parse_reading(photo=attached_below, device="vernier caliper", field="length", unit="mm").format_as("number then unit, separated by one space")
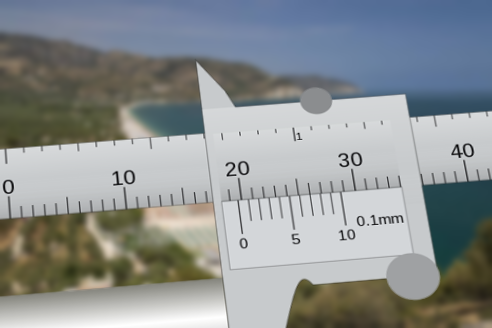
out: 19.7 mm
